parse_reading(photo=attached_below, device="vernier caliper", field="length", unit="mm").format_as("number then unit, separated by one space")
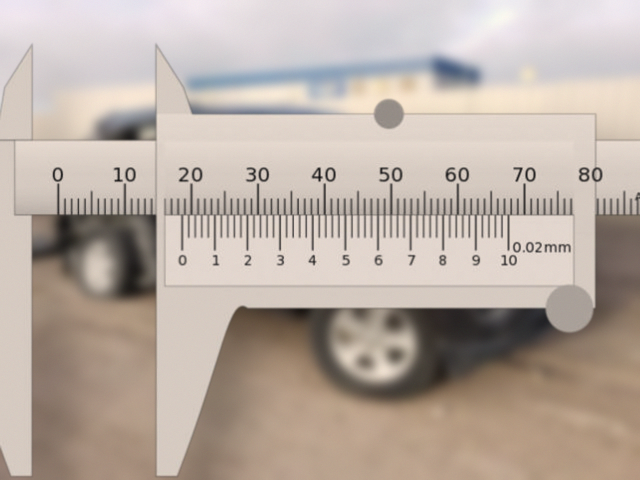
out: 18.6 mm
